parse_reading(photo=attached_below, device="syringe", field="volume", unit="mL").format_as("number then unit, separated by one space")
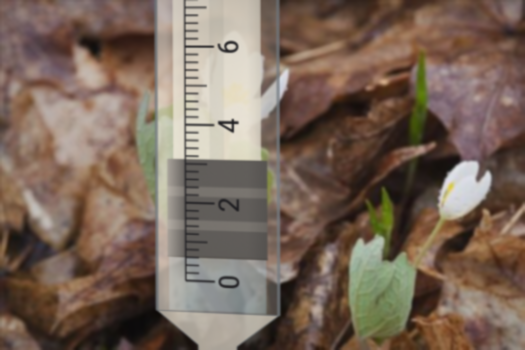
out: 0.6 mL
